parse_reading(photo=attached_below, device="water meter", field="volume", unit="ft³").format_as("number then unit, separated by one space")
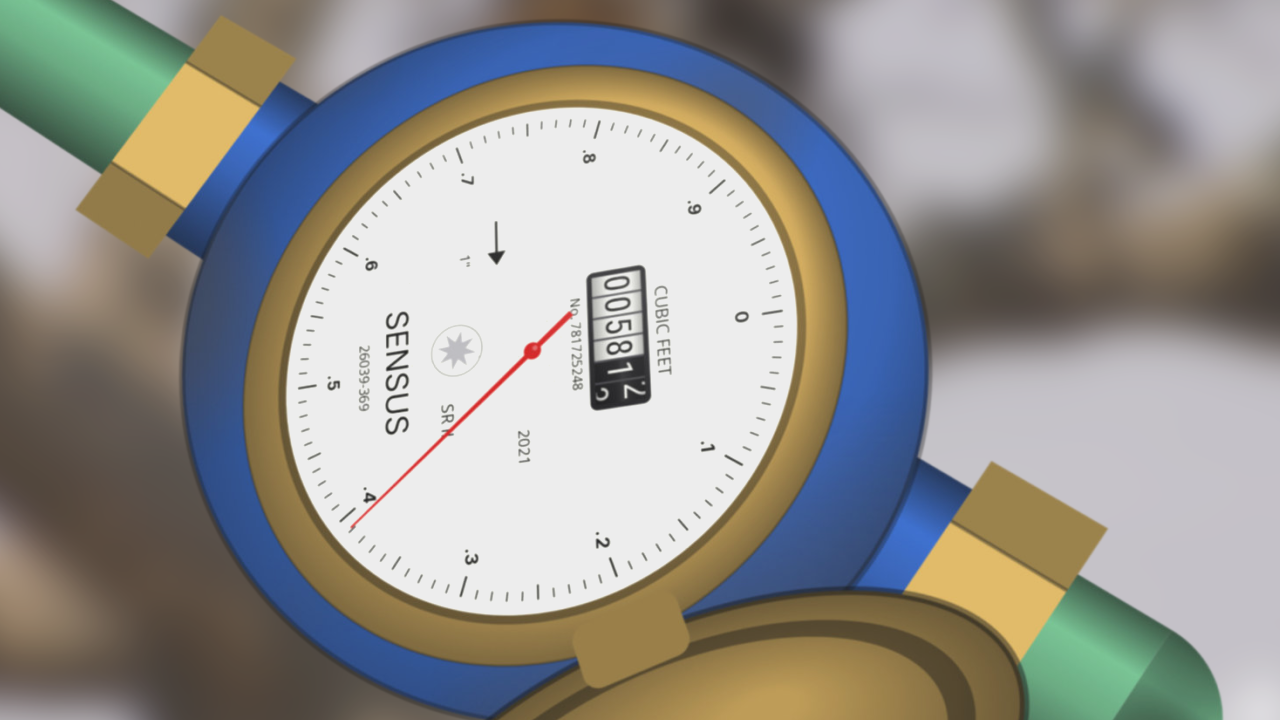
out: 5812.39 ft³
